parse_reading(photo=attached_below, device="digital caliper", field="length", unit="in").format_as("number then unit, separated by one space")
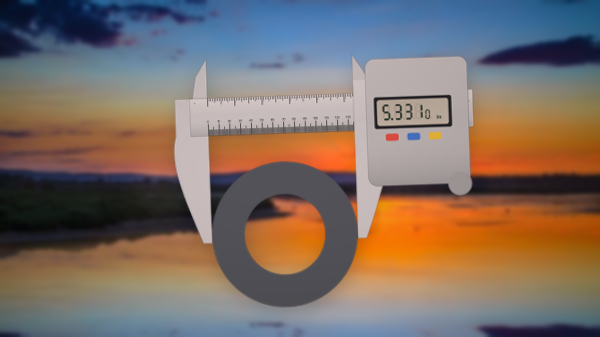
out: 5.3310 in
